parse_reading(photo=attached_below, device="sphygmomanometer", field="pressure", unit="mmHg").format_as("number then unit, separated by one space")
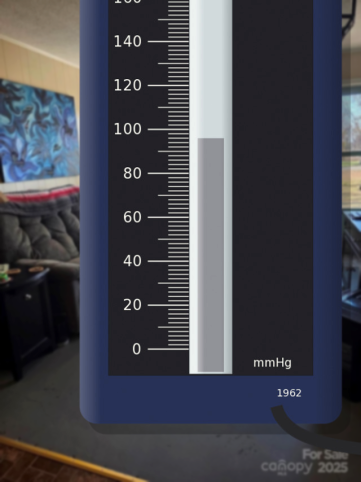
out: 96 mmHg
